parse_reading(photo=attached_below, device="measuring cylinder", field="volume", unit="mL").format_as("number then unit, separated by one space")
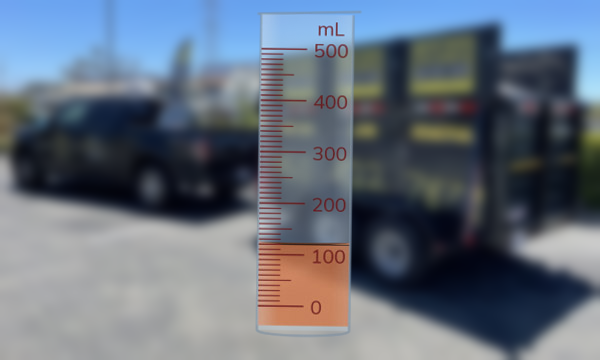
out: 120 mL
